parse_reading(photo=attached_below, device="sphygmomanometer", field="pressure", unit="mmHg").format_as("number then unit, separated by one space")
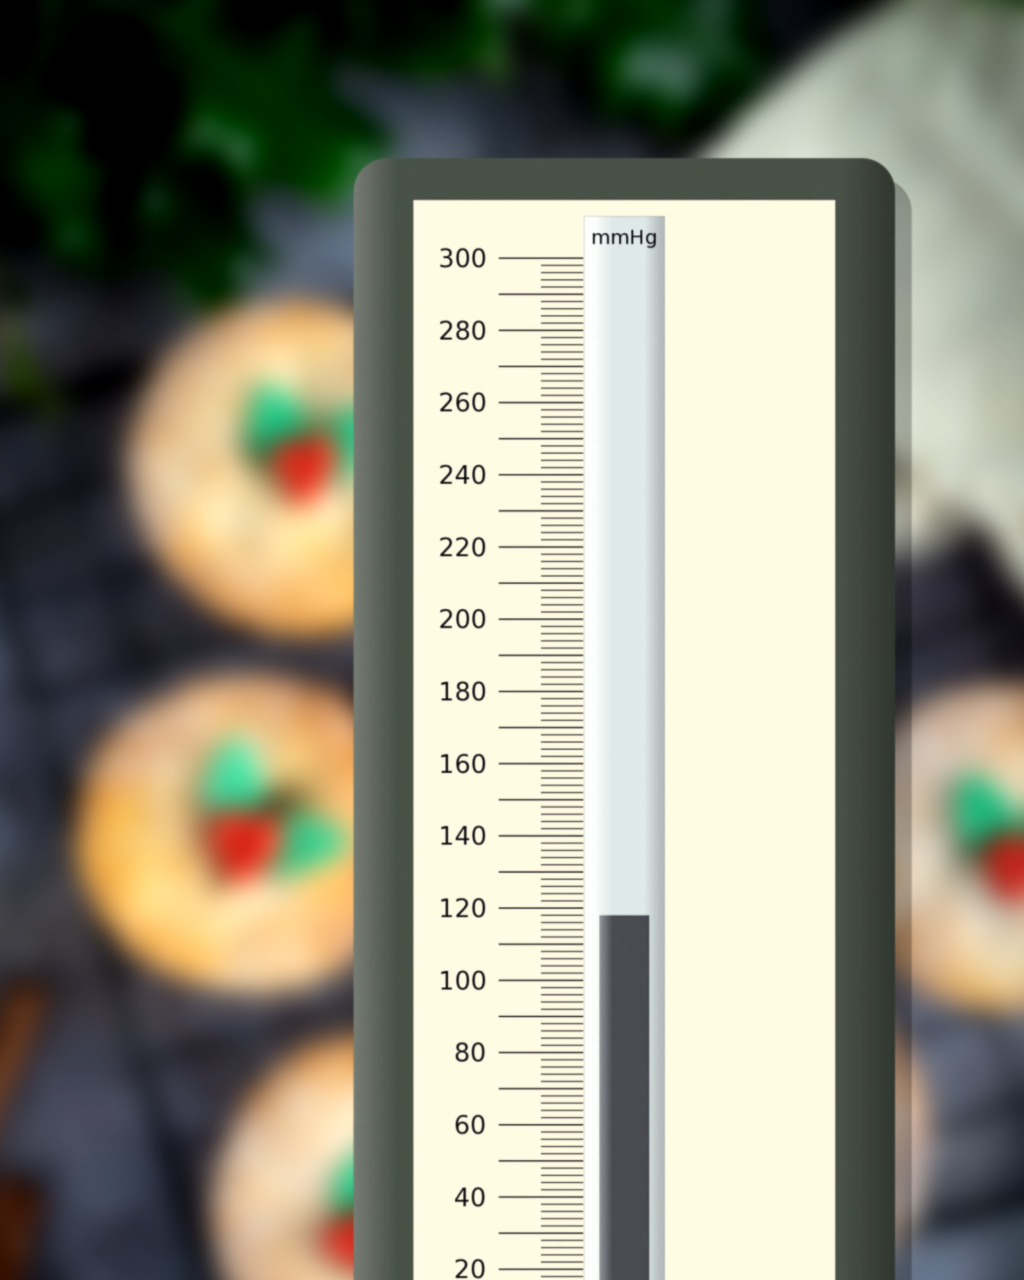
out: 118 mmHg
